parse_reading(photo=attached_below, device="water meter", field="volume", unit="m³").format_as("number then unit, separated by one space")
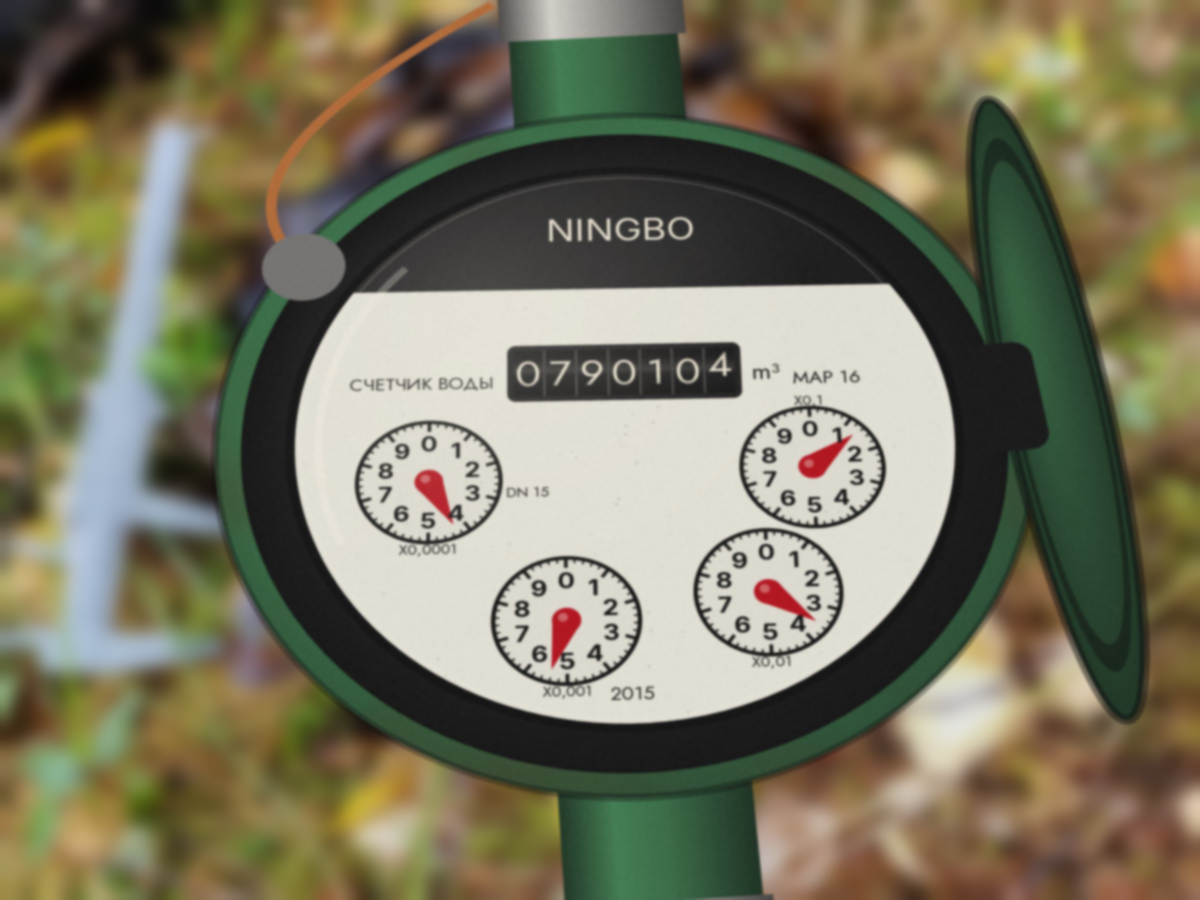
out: 790104.1354 m³
